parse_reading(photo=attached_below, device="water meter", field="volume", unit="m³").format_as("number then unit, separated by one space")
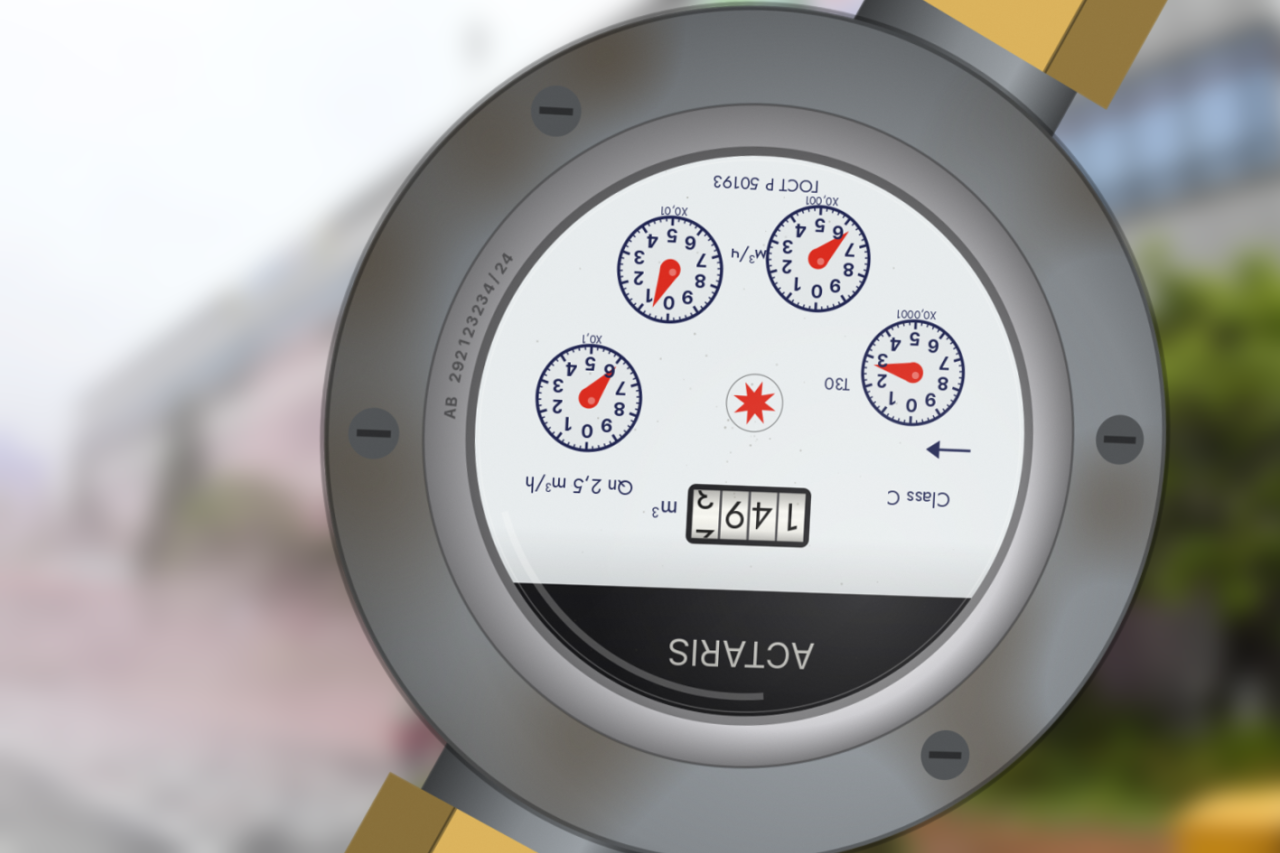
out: 1492.6062 m³
